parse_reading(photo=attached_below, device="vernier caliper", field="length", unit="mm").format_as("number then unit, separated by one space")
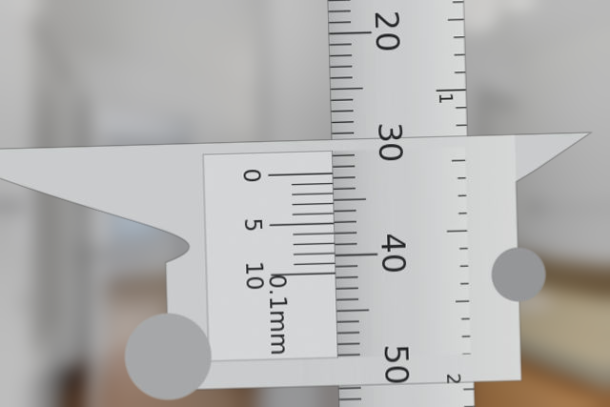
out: 32.6 mm
